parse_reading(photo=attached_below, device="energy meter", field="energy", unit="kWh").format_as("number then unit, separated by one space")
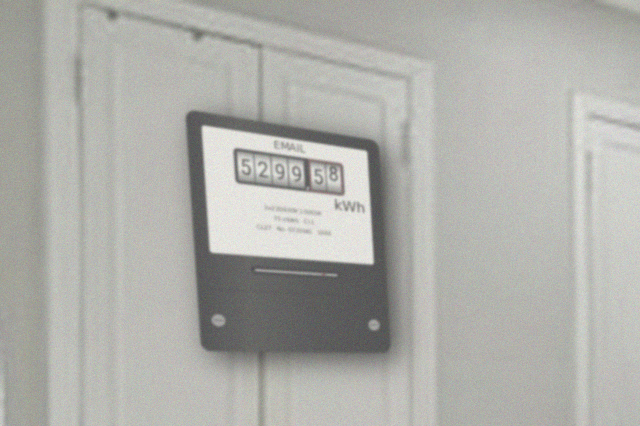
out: 5299.58 kWh
